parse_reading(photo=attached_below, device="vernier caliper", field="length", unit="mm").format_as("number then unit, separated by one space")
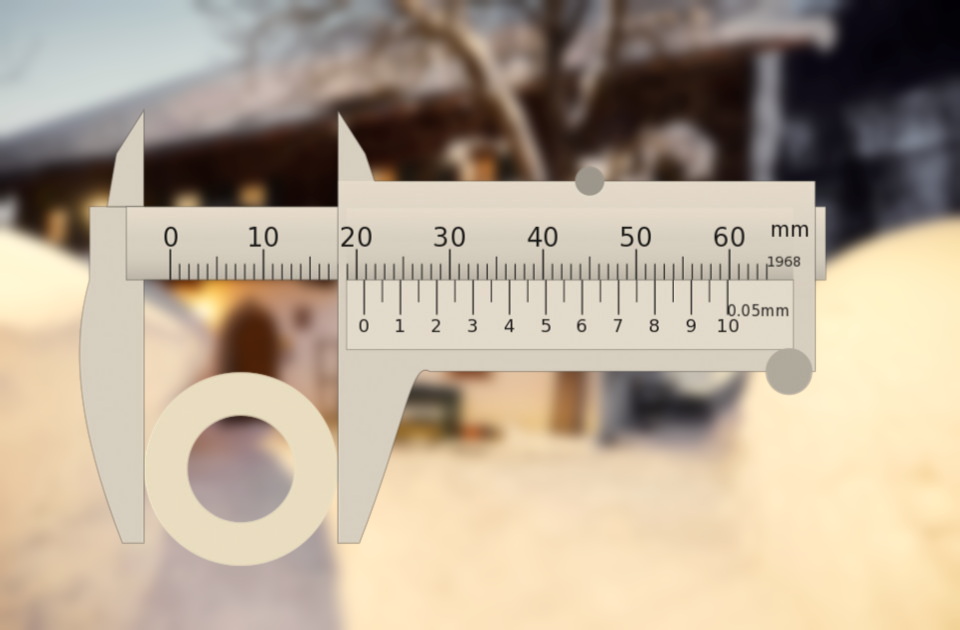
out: 20.8 mm
